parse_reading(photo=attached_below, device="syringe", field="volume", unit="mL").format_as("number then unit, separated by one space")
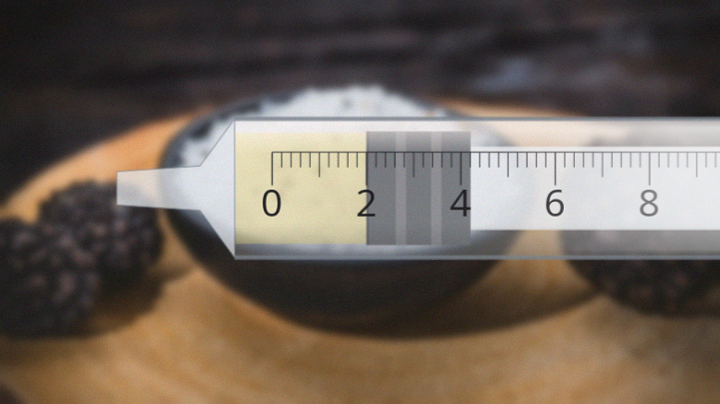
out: 2 mL
